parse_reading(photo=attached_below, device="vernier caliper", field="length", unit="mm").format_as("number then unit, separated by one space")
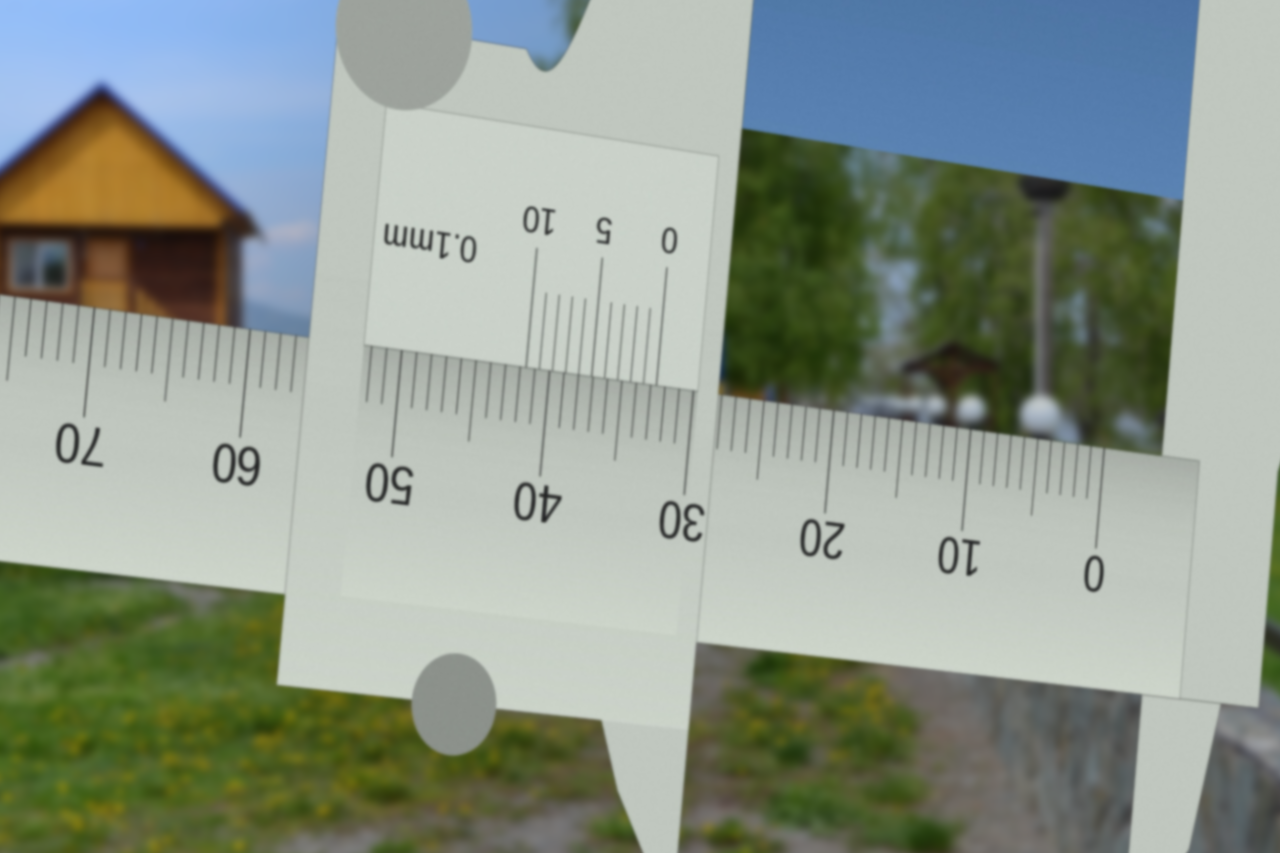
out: 32.6 mm
